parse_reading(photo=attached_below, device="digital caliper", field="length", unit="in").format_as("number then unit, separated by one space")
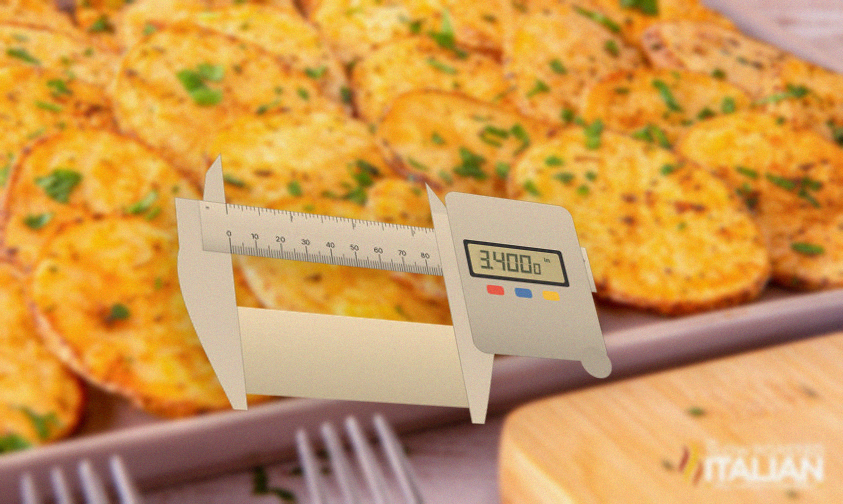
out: 3.4000 in
